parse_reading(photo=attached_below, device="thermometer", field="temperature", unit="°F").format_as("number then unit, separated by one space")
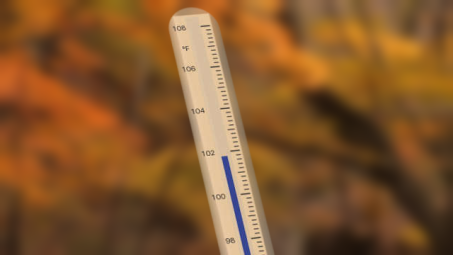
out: 101.8 °F
